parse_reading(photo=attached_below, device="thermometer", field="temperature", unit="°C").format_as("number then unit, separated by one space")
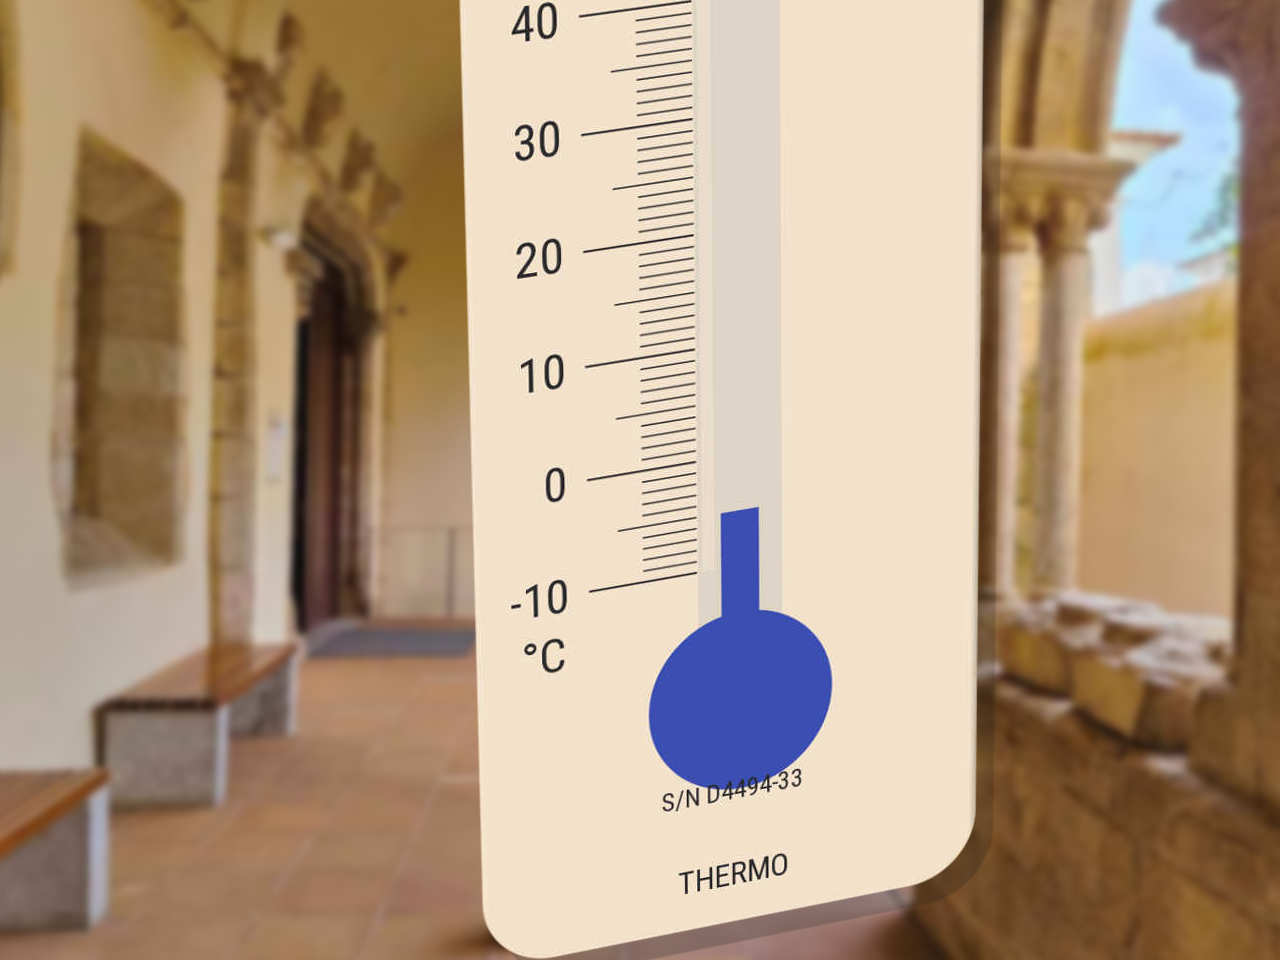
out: -5 °C
